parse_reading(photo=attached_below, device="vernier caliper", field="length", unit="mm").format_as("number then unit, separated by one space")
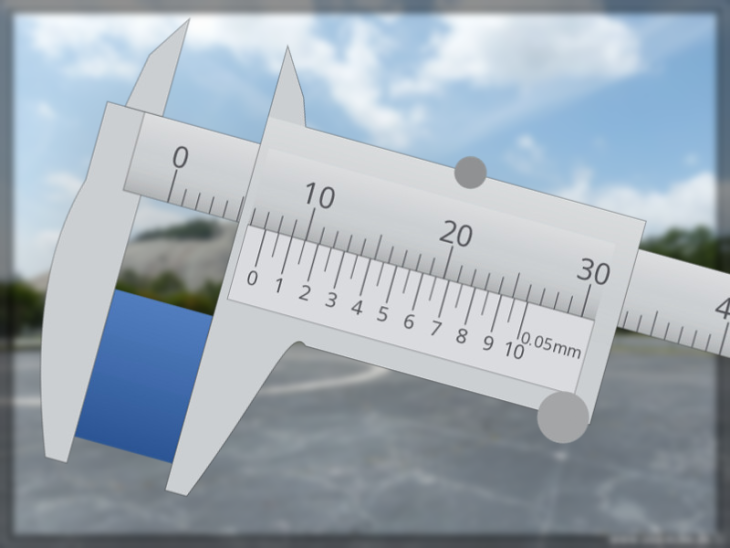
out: 7.1 mm
